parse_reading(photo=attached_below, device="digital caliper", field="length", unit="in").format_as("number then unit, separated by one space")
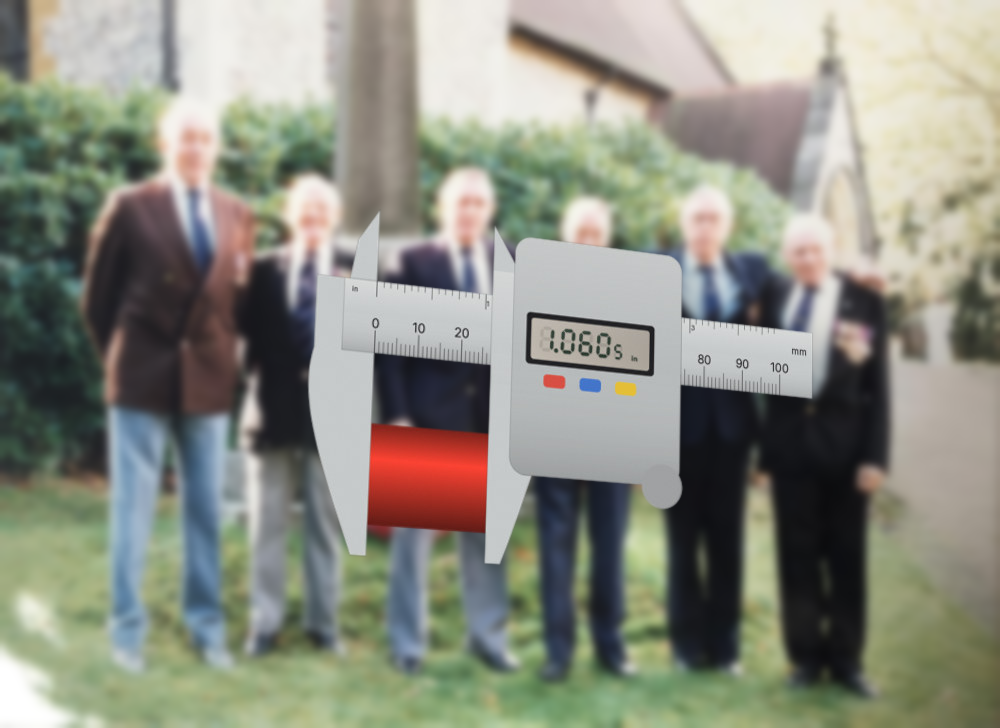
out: 1.0605 in
